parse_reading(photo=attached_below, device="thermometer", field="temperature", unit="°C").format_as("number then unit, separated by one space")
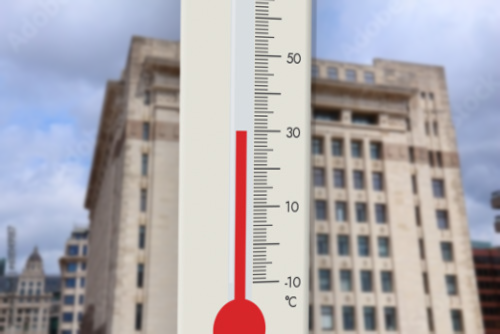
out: 30 °C
